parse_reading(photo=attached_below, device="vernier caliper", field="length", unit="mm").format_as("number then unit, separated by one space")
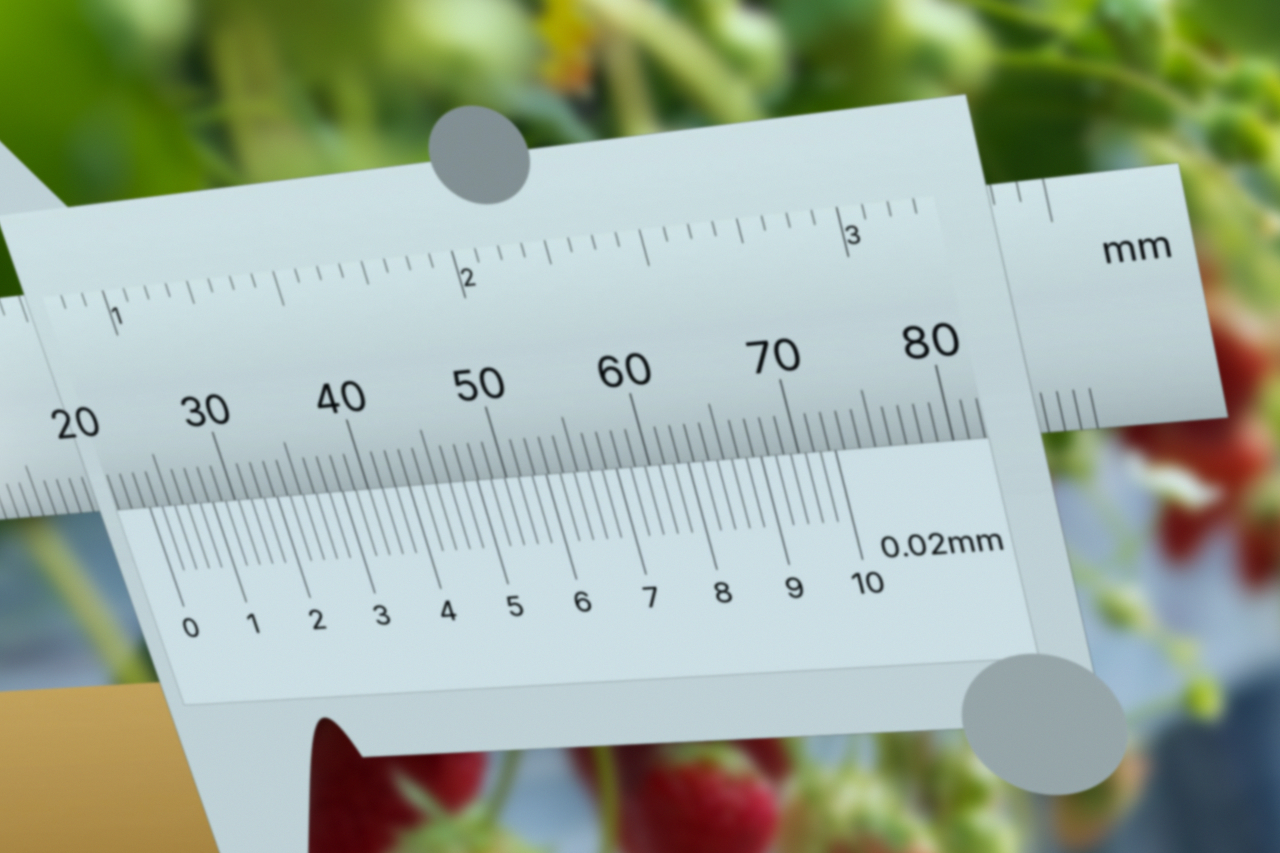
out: 23.4 mm
